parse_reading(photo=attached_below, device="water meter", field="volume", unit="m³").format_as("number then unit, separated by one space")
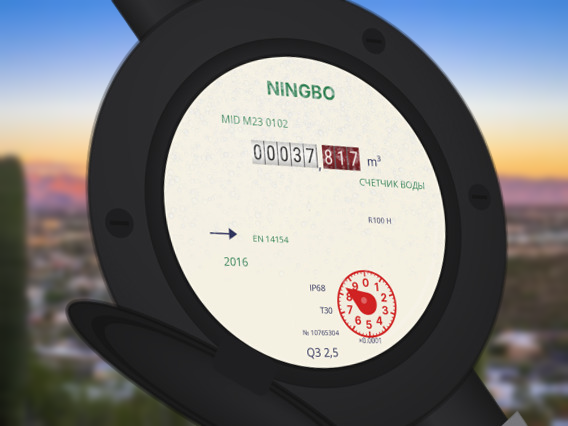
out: 37.8178 m³
